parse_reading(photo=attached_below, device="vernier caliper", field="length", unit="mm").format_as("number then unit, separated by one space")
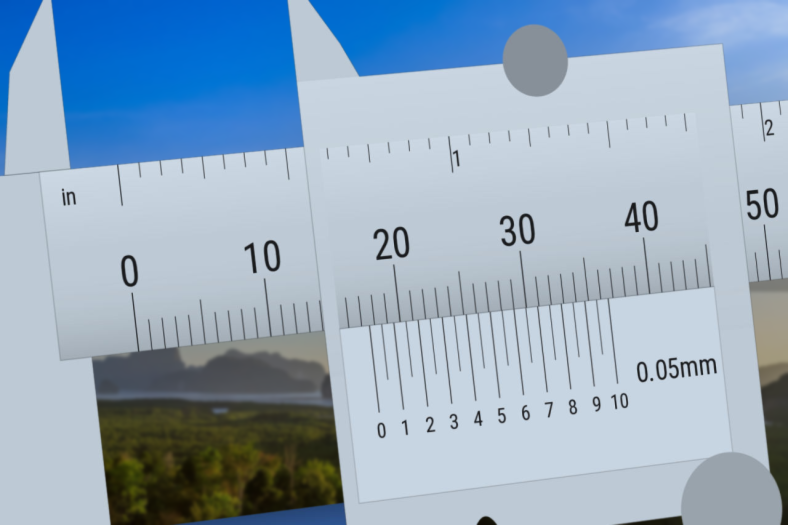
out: 17.6 mm
